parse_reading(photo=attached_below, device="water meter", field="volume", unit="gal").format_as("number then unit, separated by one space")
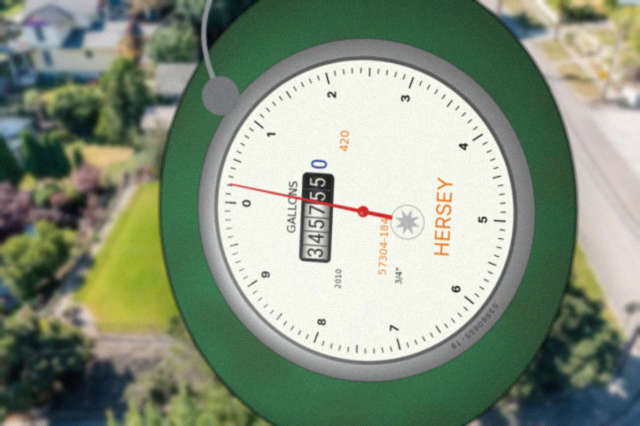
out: 3457550.2 gal
